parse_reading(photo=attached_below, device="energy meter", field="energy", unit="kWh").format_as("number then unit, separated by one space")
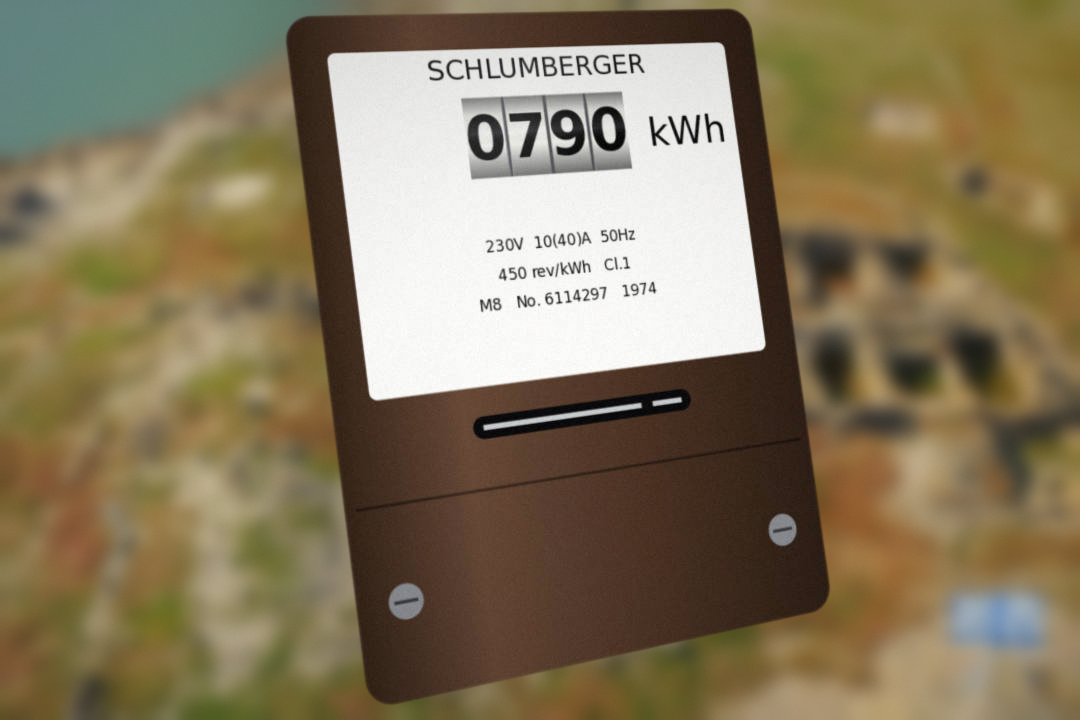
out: 790 kWh
